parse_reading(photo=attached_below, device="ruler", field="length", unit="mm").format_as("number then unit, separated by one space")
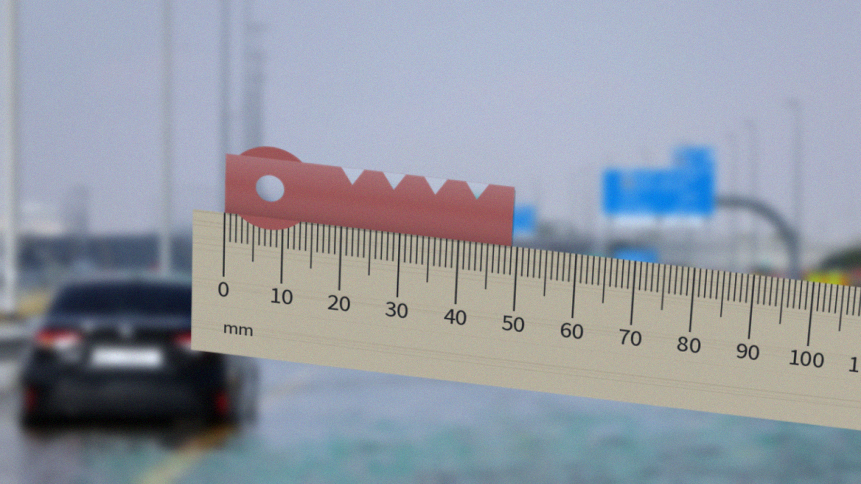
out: 49 mm
